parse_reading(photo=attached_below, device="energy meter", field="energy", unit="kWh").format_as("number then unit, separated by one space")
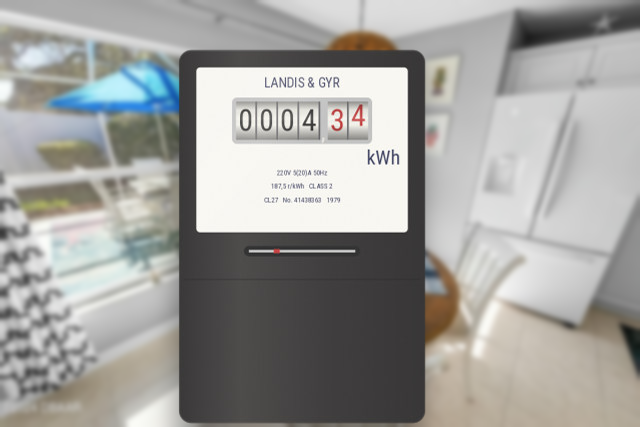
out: 4.34 kWh
